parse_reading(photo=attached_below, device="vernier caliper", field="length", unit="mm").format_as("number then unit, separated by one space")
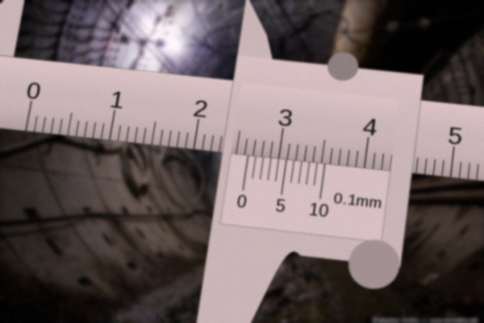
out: 26.4 mm
